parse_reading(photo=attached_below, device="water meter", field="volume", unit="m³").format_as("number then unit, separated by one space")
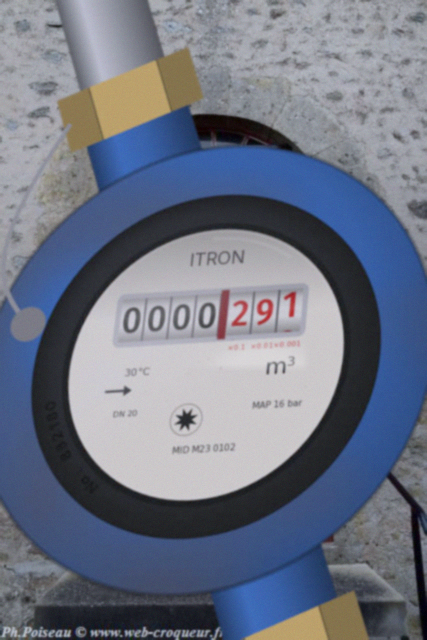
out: 0.291 m³
